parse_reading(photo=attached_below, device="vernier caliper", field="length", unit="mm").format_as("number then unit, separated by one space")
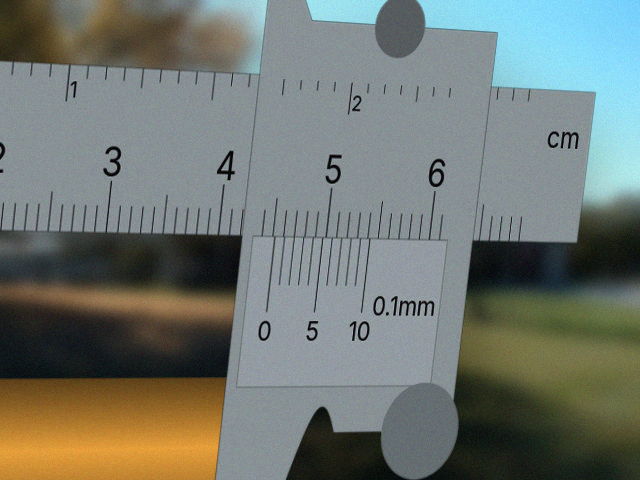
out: 45.2 mm
